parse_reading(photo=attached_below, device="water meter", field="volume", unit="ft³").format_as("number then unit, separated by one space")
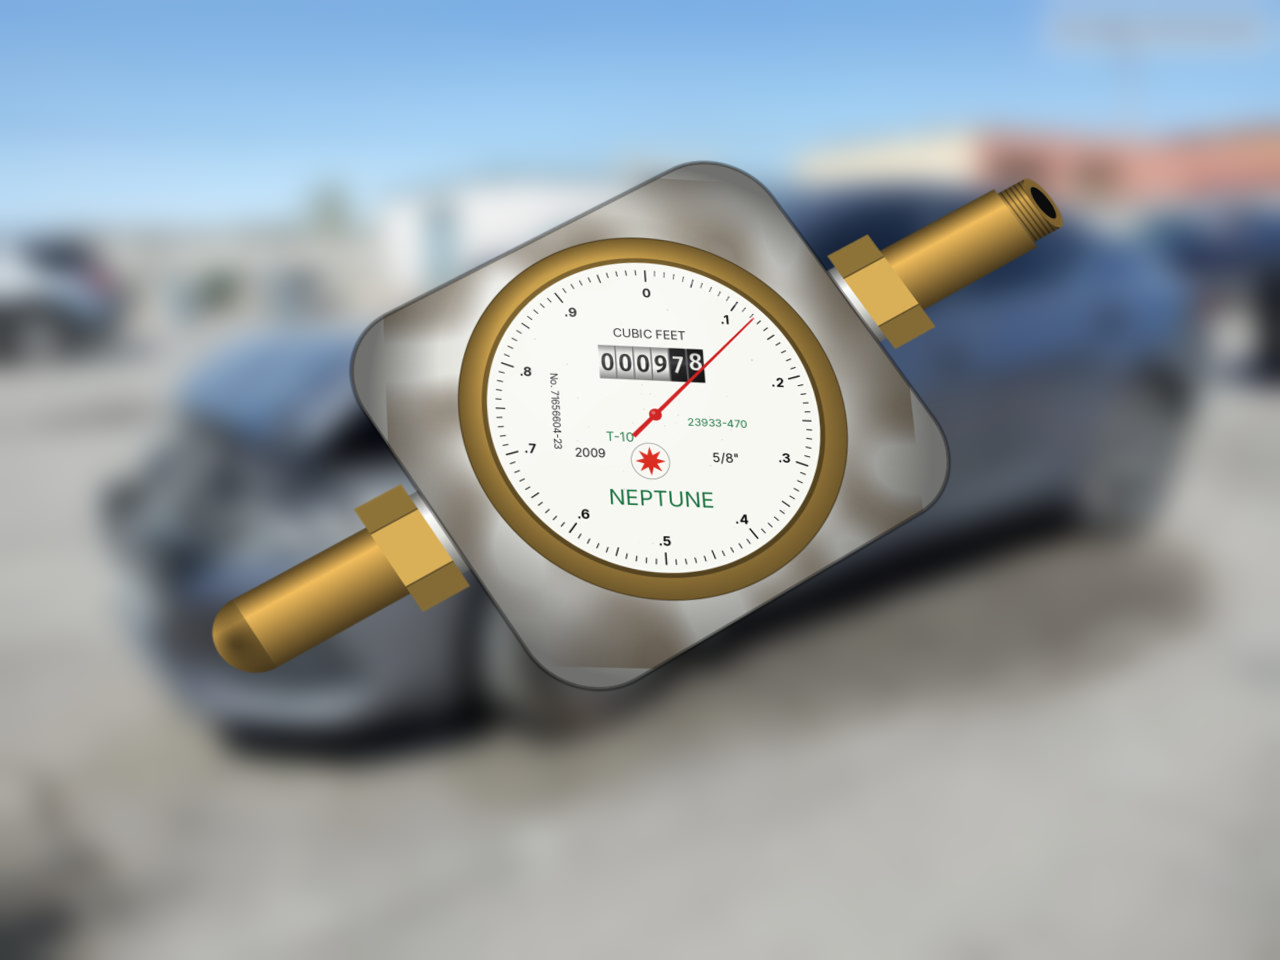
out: 978.12 ft³
